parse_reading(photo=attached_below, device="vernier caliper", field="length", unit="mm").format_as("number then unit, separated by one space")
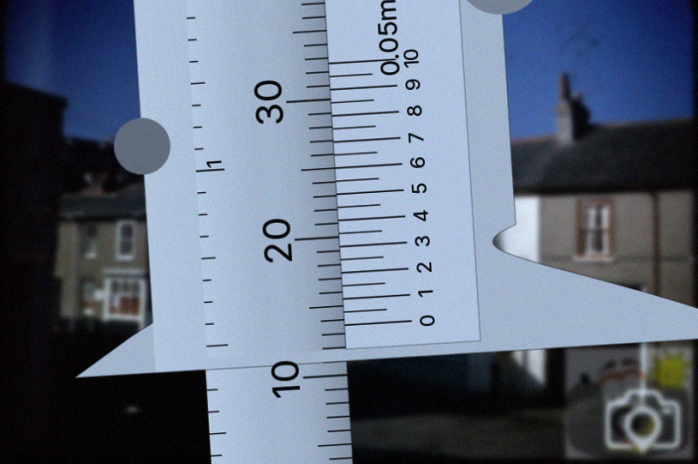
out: 13.6 mm
